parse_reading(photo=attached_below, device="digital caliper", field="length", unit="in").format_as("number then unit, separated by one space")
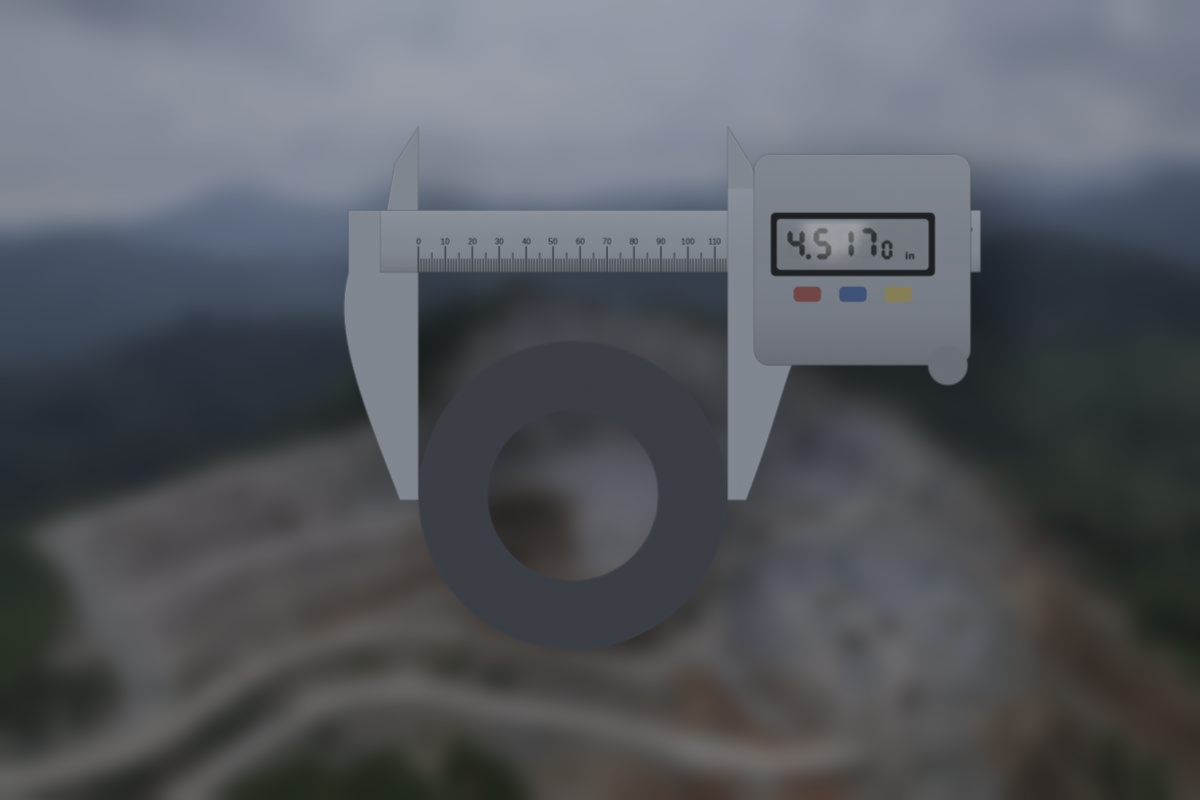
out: 4.5170 in
